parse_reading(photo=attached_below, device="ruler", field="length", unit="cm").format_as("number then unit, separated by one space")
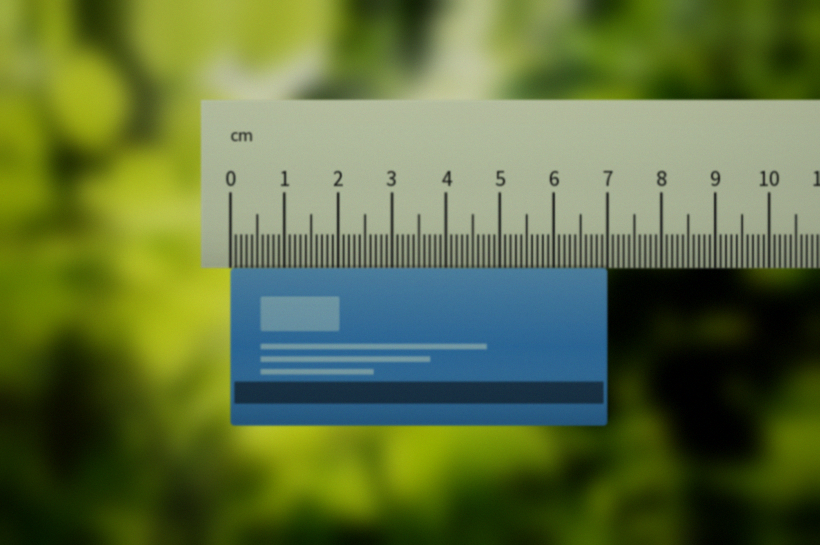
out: 7 cm
